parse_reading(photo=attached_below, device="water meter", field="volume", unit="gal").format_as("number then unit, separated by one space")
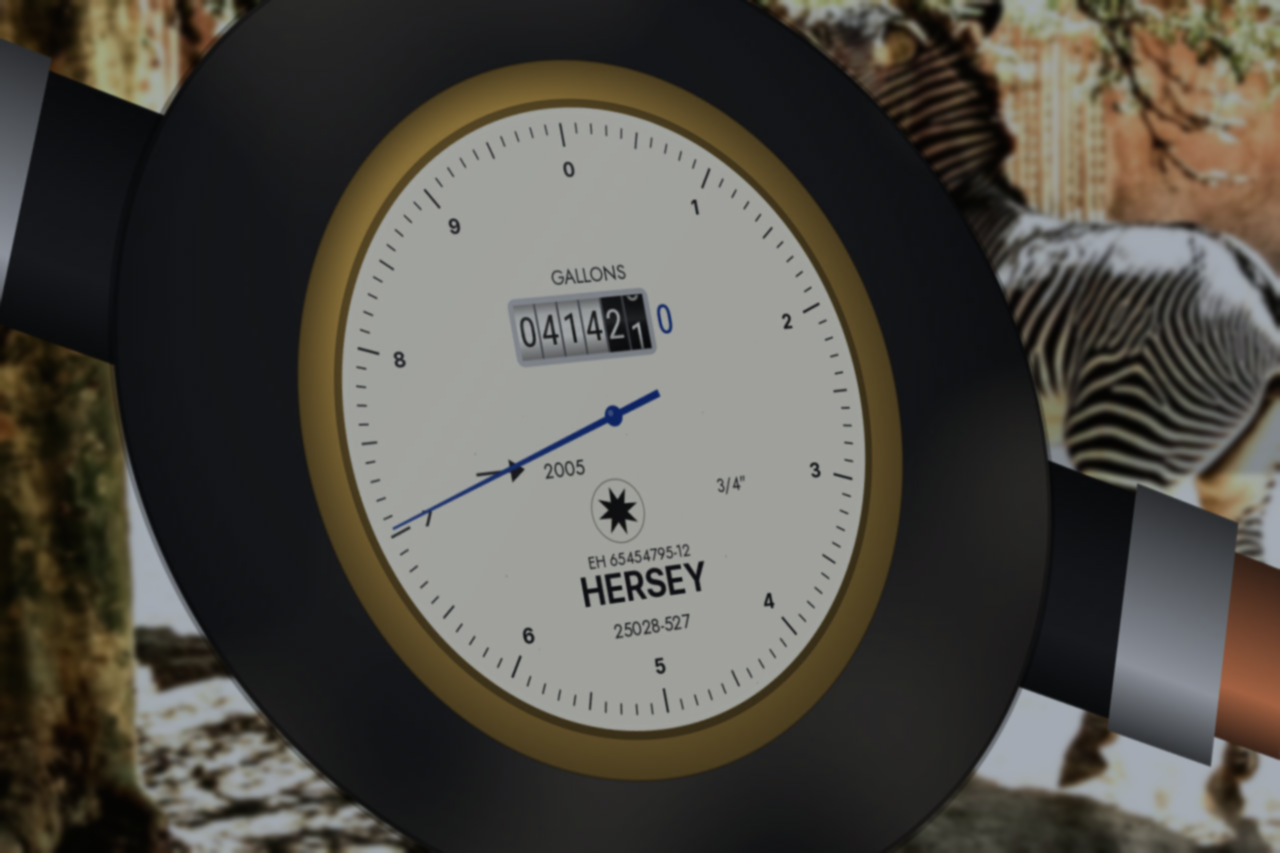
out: 414207.0 gal
